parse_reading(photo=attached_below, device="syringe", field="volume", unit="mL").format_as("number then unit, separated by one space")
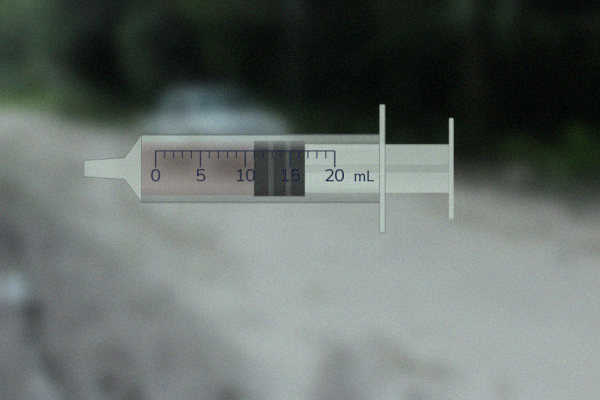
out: 11 mL
